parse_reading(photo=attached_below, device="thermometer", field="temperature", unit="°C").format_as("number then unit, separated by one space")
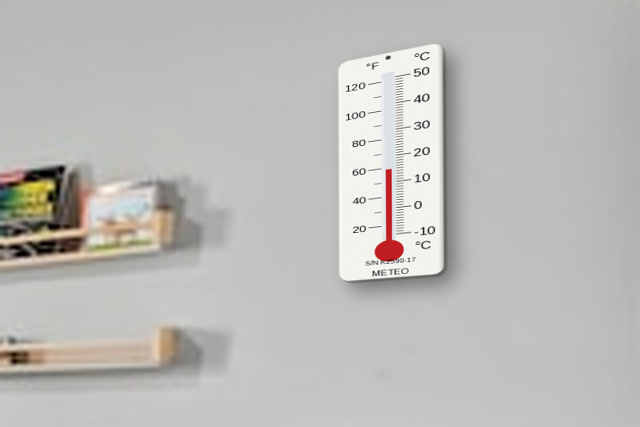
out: 15 °C
